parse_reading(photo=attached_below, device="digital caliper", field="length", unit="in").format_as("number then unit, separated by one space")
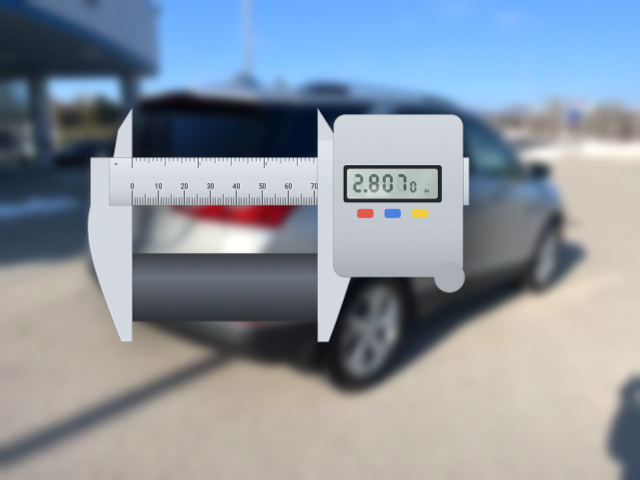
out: 2.8070 in
